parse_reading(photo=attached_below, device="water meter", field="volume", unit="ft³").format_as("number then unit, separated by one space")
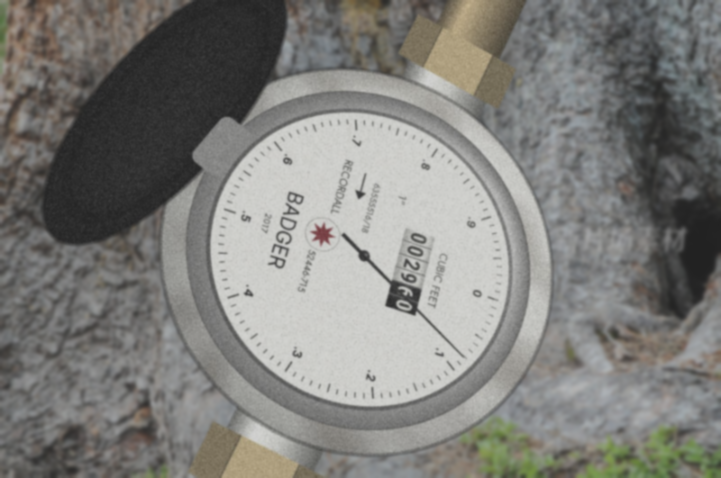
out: 2960.08 ft³
